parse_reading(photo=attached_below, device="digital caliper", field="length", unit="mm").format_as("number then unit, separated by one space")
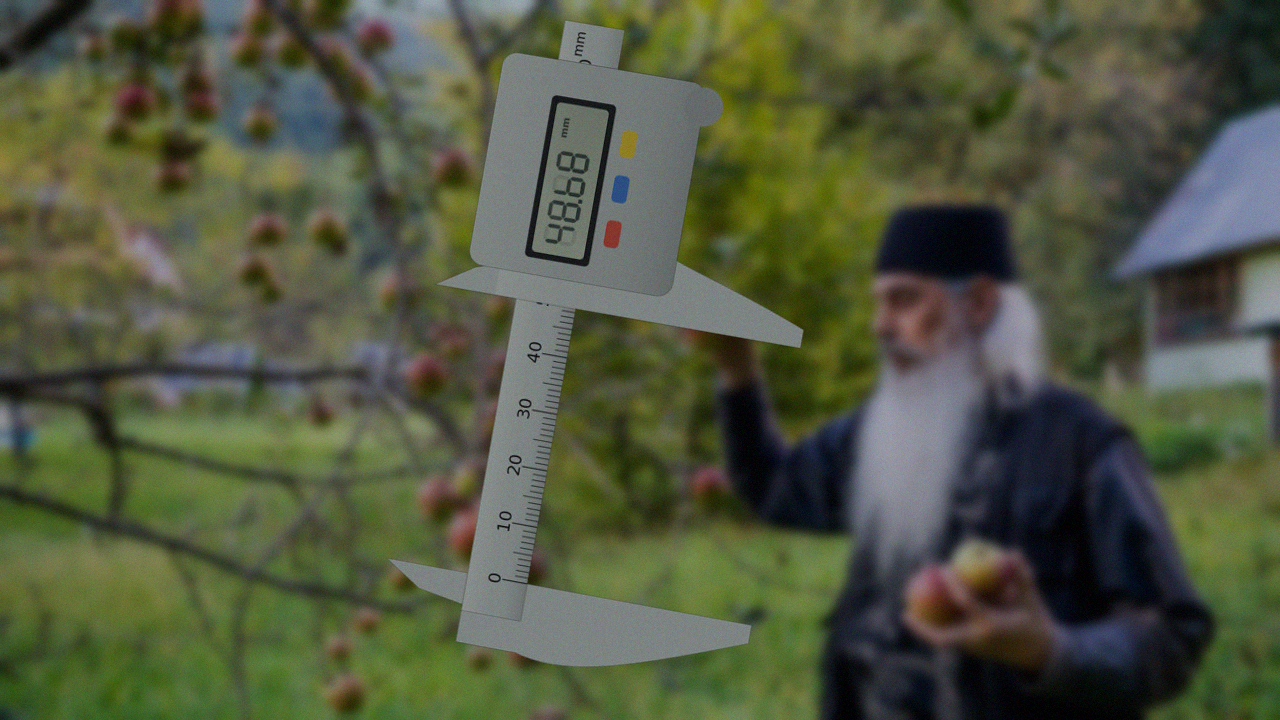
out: 48.68 mm
